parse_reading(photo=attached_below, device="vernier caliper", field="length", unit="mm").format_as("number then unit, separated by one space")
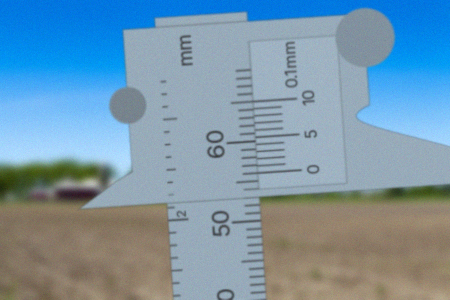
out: 56.0 mm
